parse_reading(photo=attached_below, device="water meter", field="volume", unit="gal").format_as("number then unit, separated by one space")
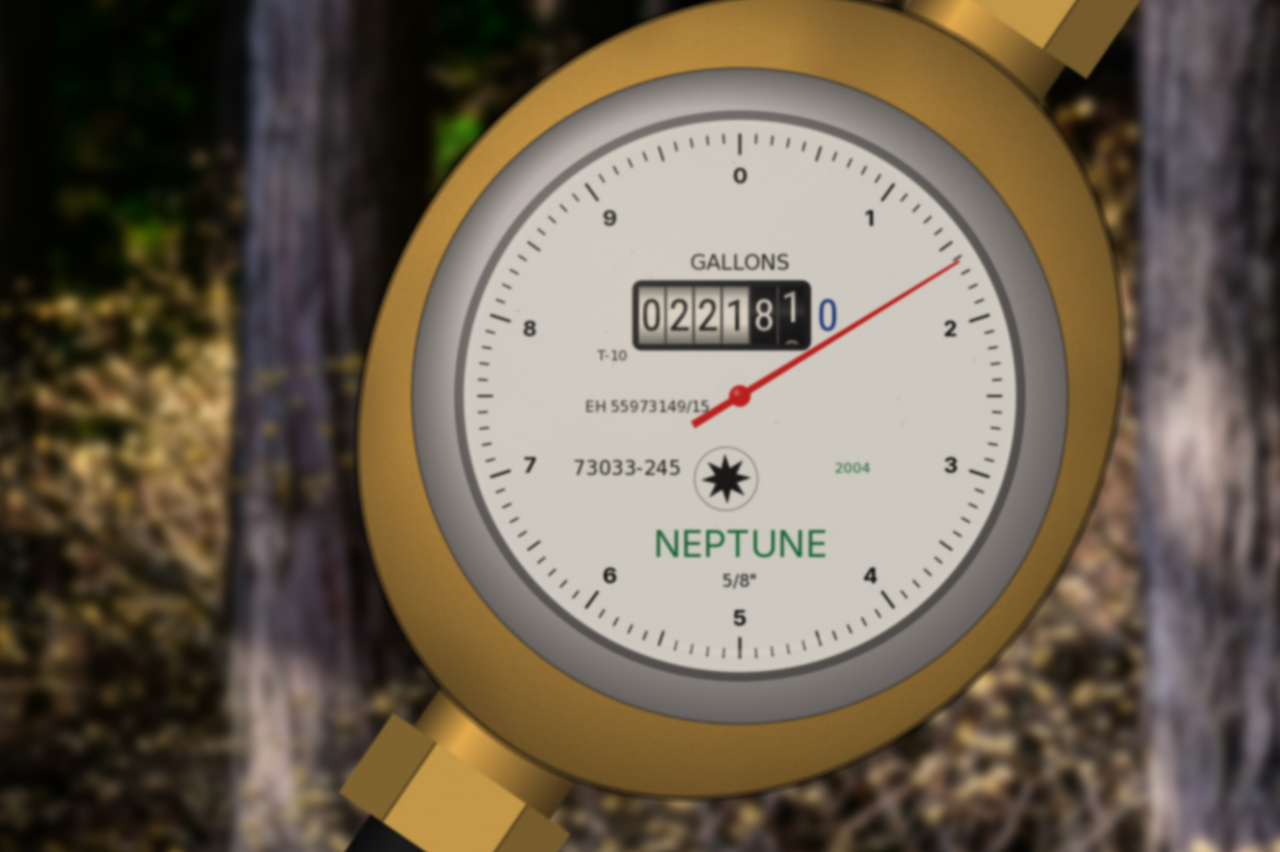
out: 221811.6 gal
